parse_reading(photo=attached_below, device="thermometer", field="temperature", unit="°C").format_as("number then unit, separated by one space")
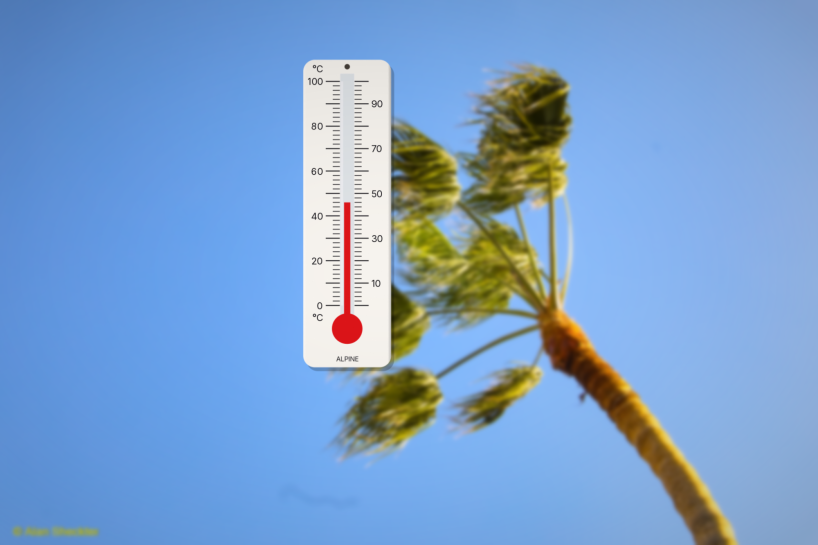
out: 46 °C
